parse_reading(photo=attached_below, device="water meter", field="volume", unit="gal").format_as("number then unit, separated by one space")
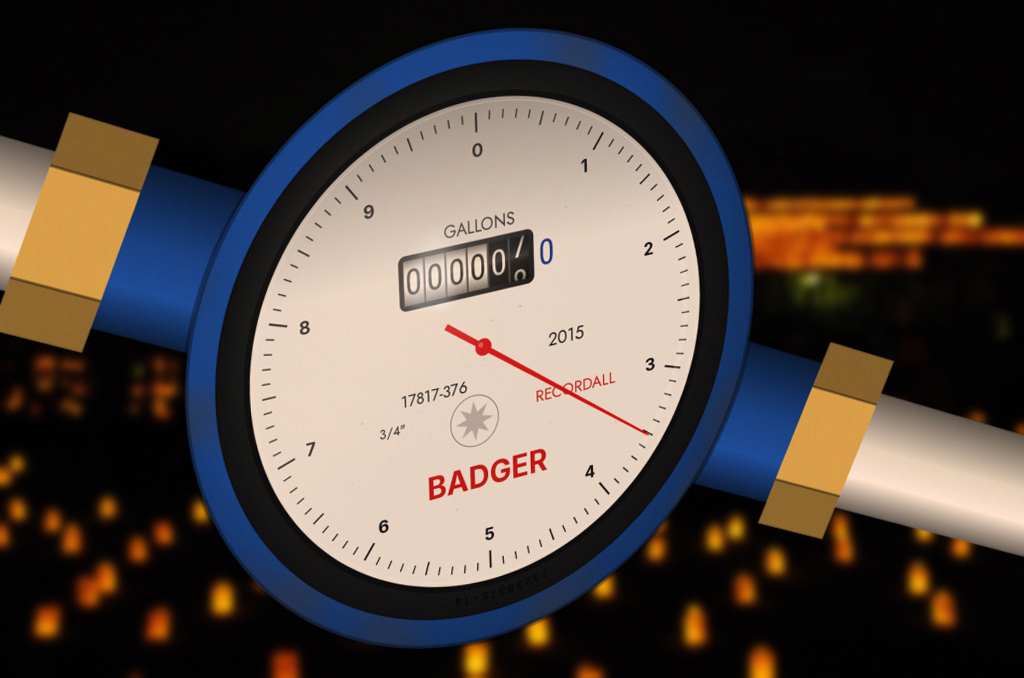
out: 73.5 gal
